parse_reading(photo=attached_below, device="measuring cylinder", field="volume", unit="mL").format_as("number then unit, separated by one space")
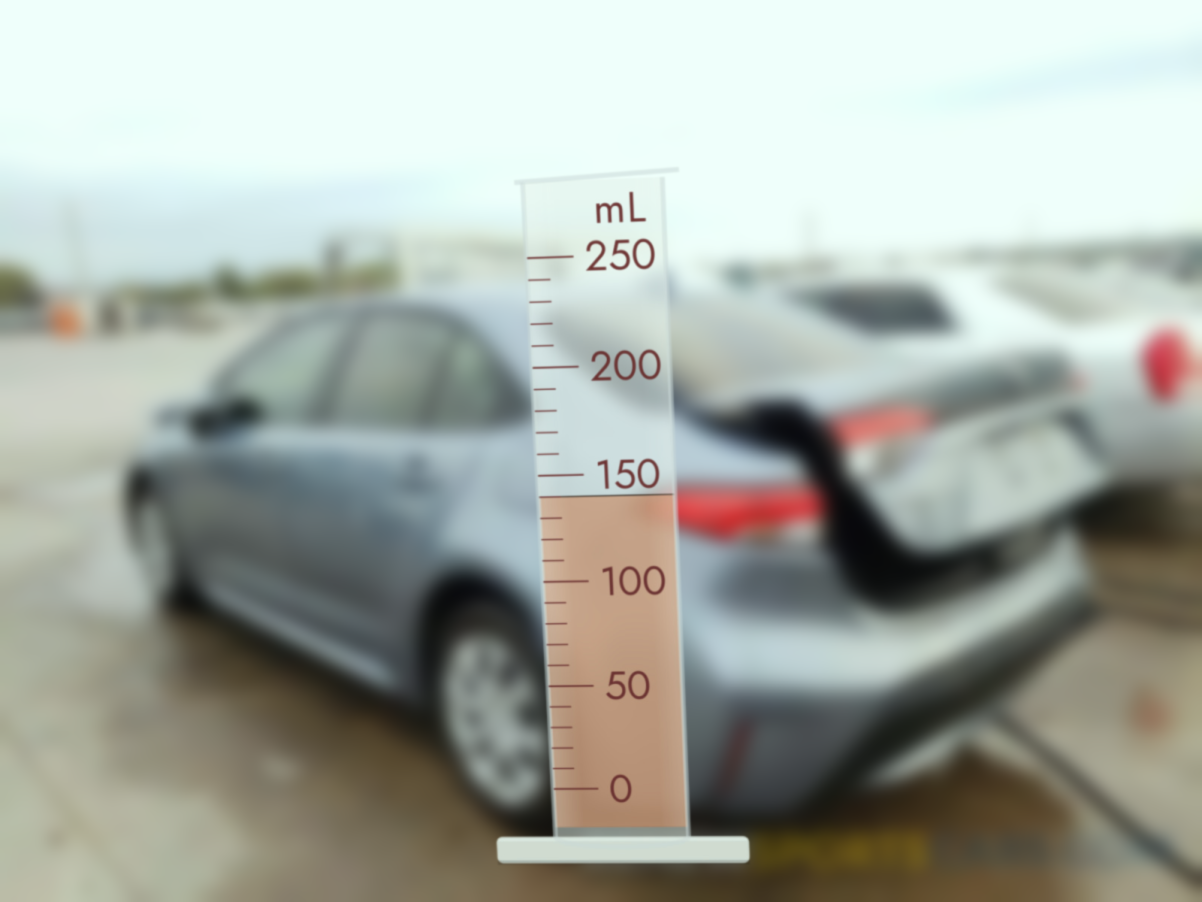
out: 140 mL
